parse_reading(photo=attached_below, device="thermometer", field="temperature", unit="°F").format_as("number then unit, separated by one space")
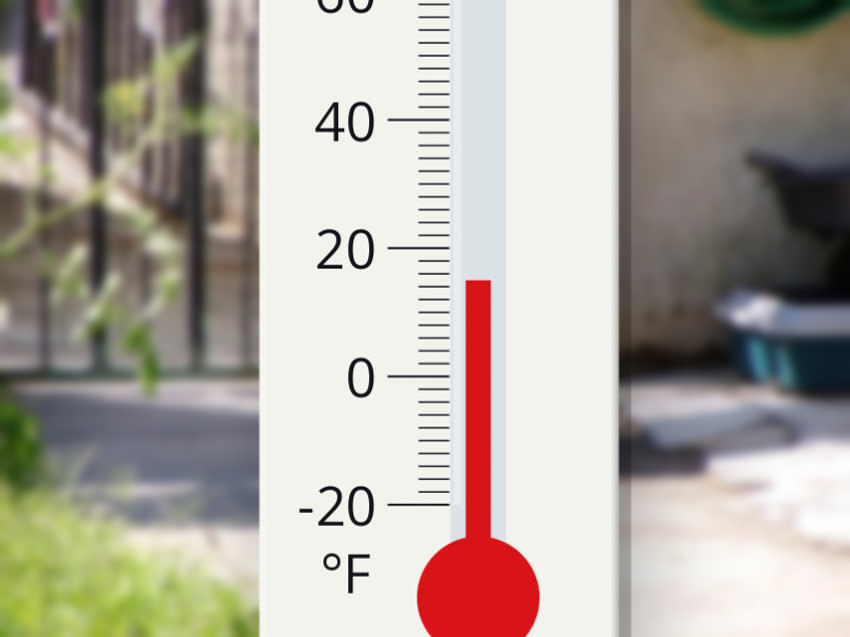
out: 15 °F
